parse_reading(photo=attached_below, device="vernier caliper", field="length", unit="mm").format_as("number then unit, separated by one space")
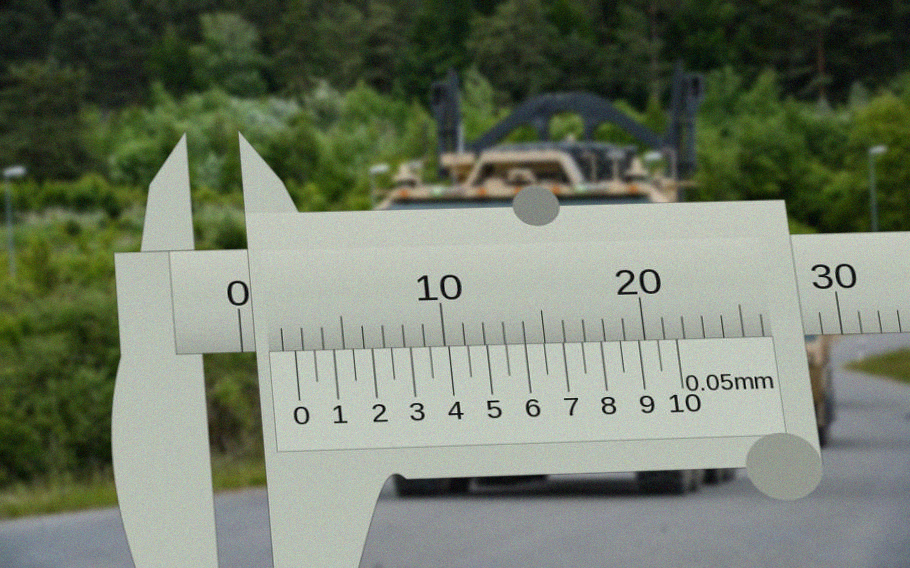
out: 2.6 mm
